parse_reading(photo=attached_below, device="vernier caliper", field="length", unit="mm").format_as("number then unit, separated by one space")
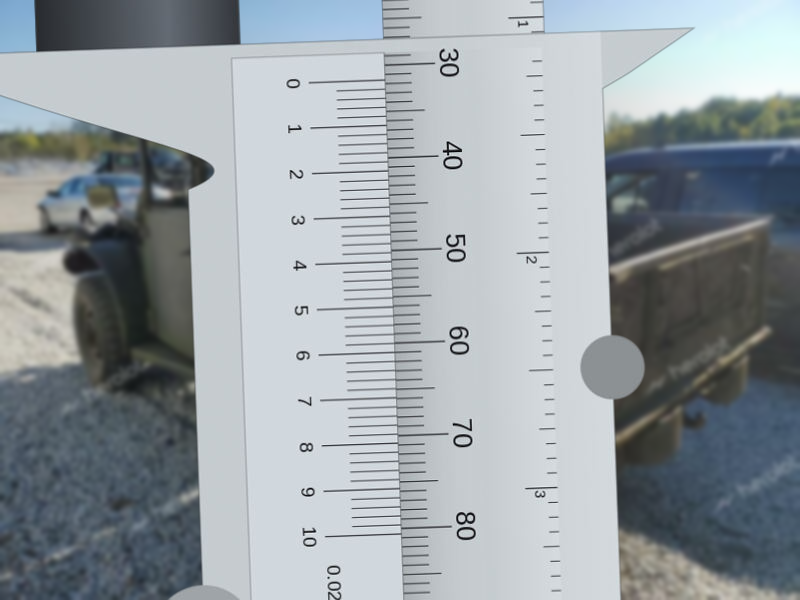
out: 31.6 mm
